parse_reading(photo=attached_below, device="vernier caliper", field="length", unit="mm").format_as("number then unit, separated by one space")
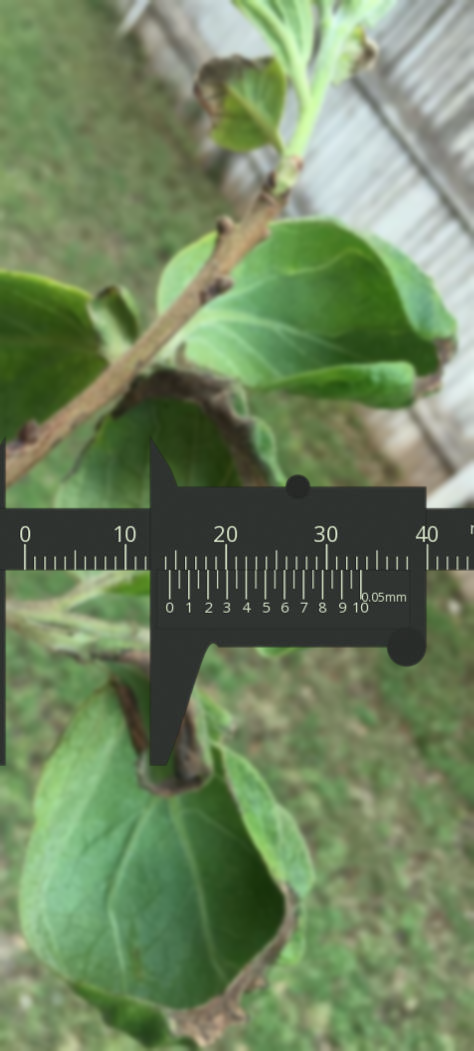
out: 14.4 mm
